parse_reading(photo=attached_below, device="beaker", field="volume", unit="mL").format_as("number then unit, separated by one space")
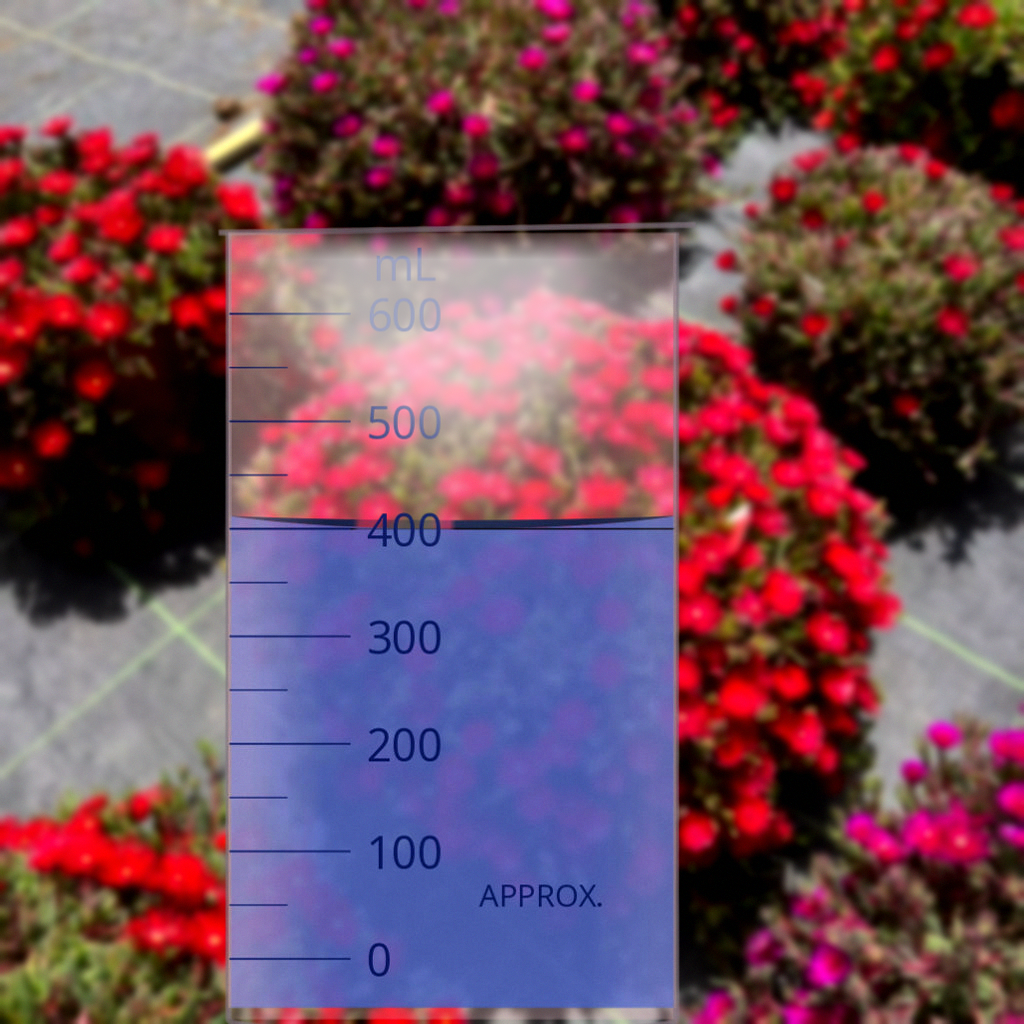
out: 400 mL
